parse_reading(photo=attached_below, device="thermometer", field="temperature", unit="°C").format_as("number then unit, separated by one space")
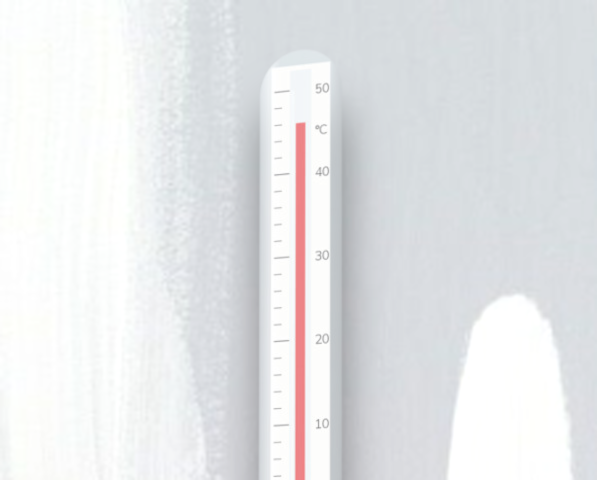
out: 46 °C
